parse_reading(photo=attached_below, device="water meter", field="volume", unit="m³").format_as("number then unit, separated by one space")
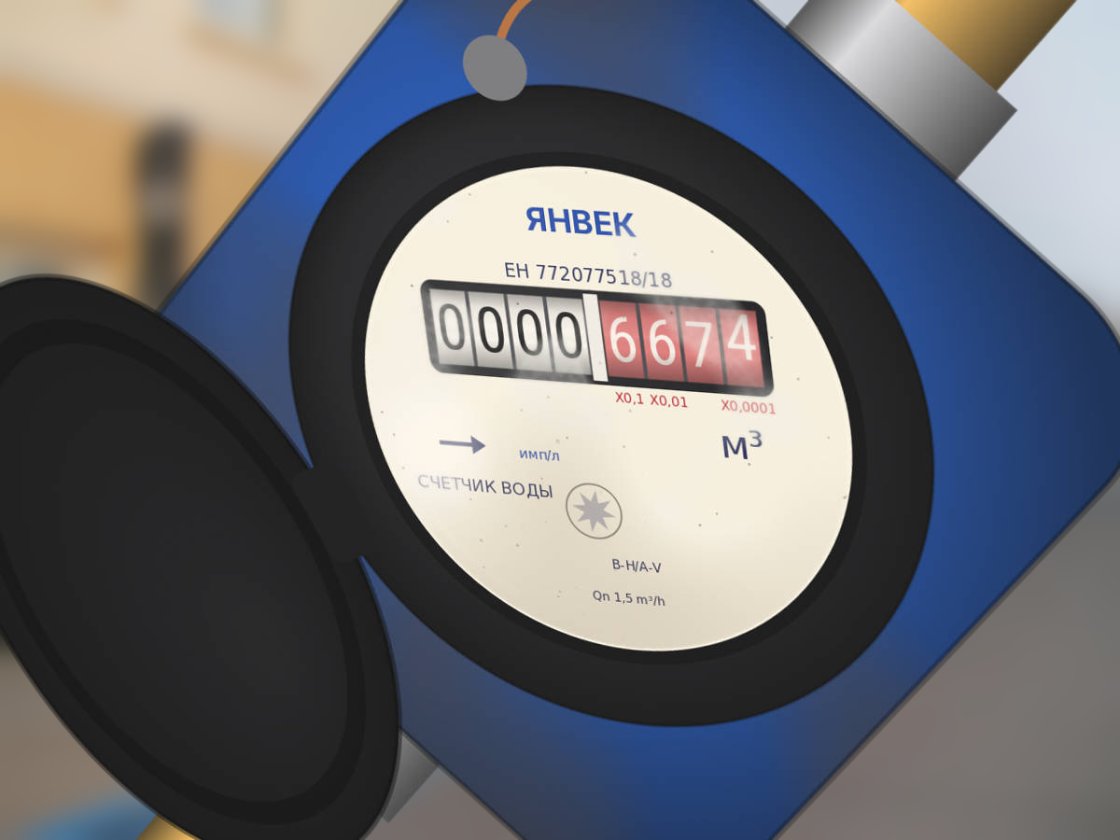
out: 0.6674 m³
